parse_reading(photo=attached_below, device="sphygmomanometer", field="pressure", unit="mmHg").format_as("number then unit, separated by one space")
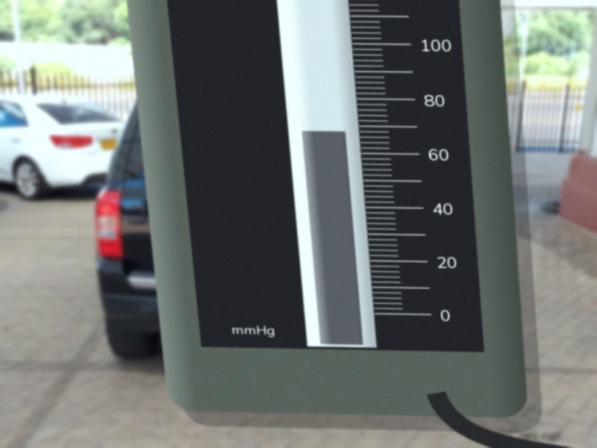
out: 68 mmHg
